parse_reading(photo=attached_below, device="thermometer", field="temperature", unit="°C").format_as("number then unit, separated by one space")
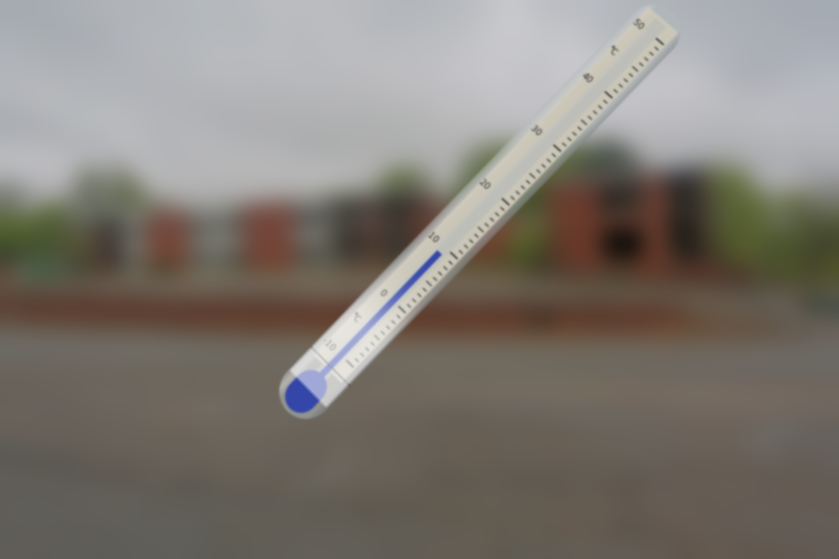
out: 9 °C
